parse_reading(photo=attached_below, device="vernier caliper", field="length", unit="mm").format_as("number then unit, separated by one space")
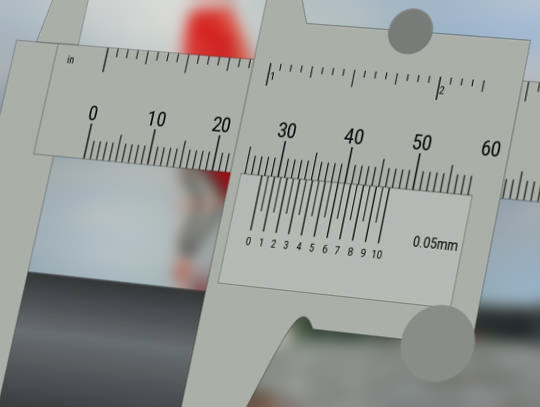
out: 27.6 mm
